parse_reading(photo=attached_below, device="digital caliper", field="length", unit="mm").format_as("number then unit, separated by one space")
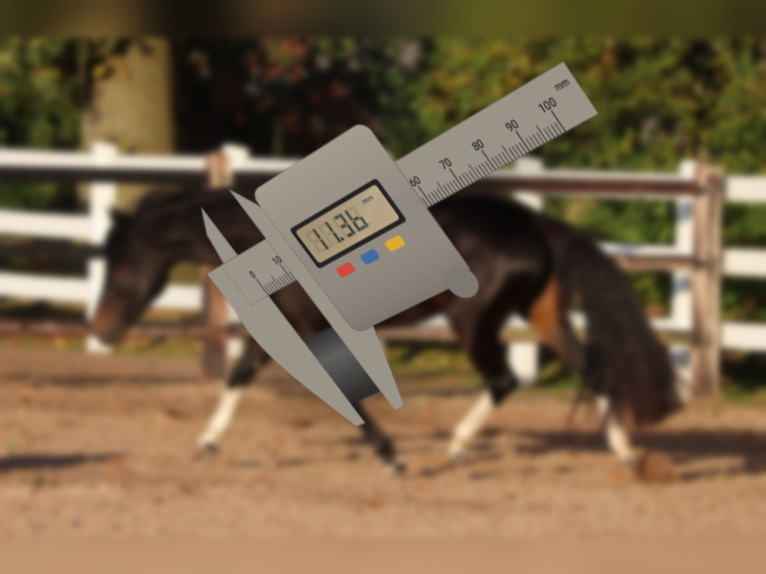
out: 11.36 mm
